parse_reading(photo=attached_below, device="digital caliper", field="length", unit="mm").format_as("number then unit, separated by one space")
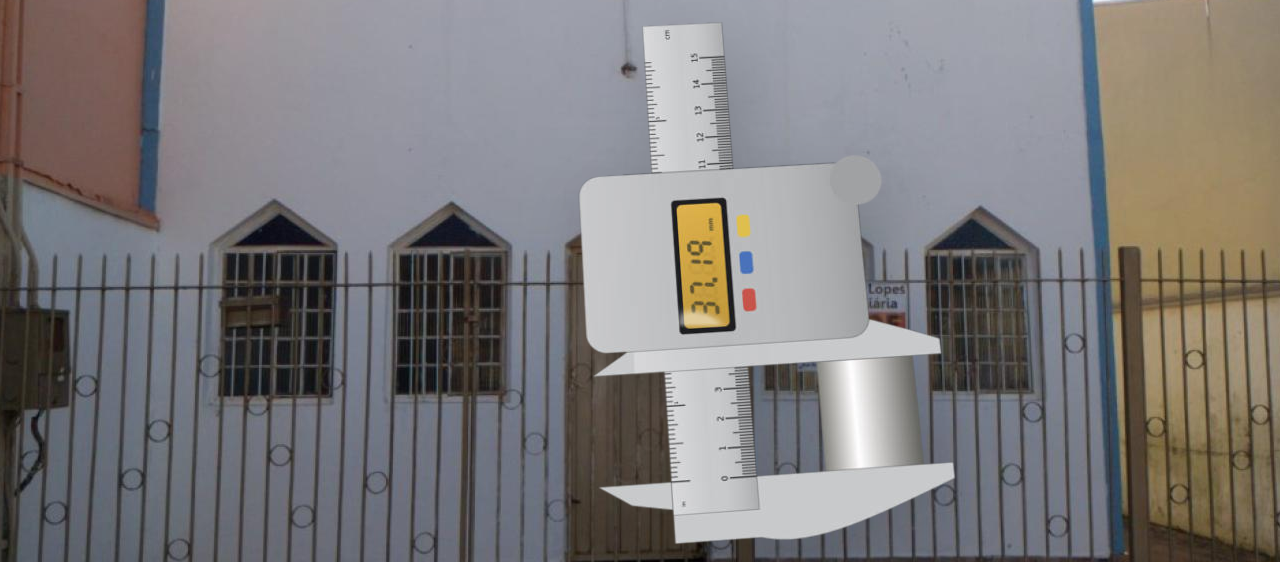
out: 37.19 mm
